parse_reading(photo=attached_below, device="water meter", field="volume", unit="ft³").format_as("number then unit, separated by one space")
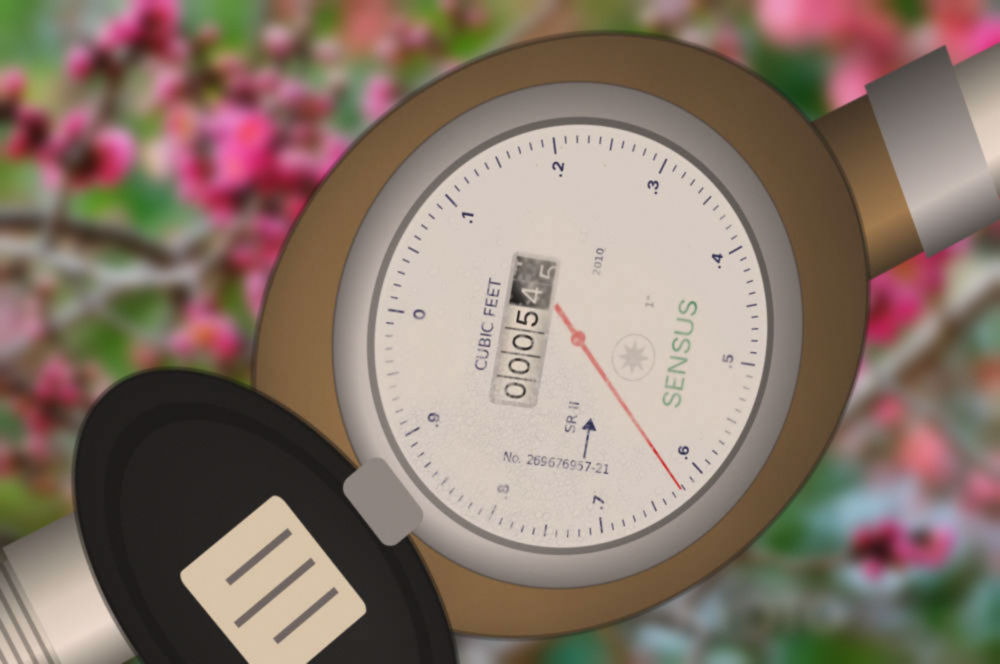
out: 544.62 ft³
